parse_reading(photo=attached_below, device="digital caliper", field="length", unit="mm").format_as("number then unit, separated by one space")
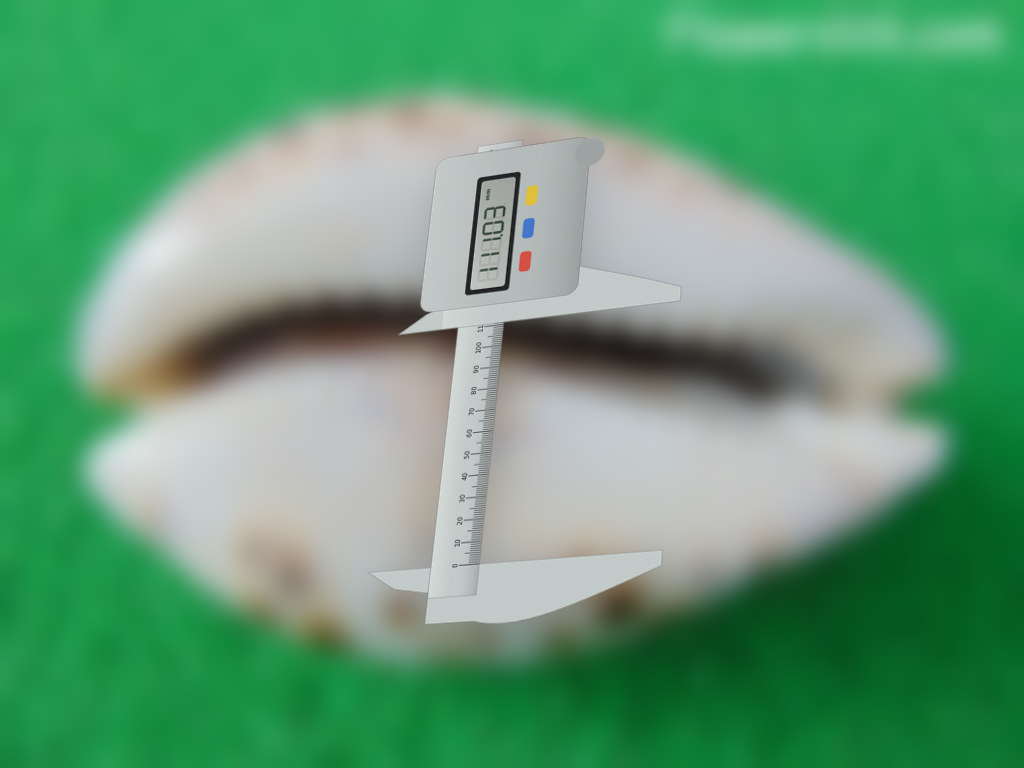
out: 111.03 mm
